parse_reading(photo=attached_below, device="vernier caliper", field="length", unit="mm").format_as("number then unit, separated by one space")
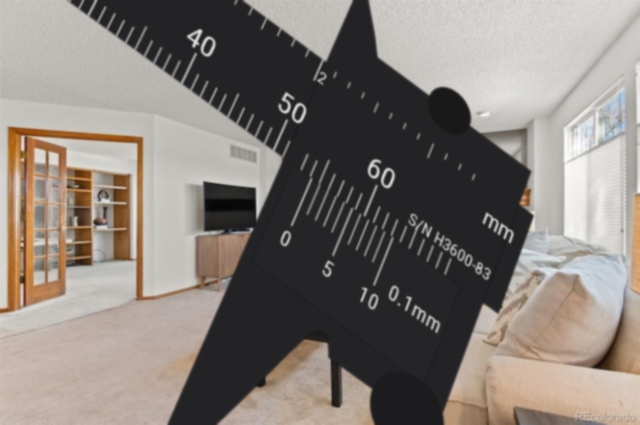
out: 54.2 mm
